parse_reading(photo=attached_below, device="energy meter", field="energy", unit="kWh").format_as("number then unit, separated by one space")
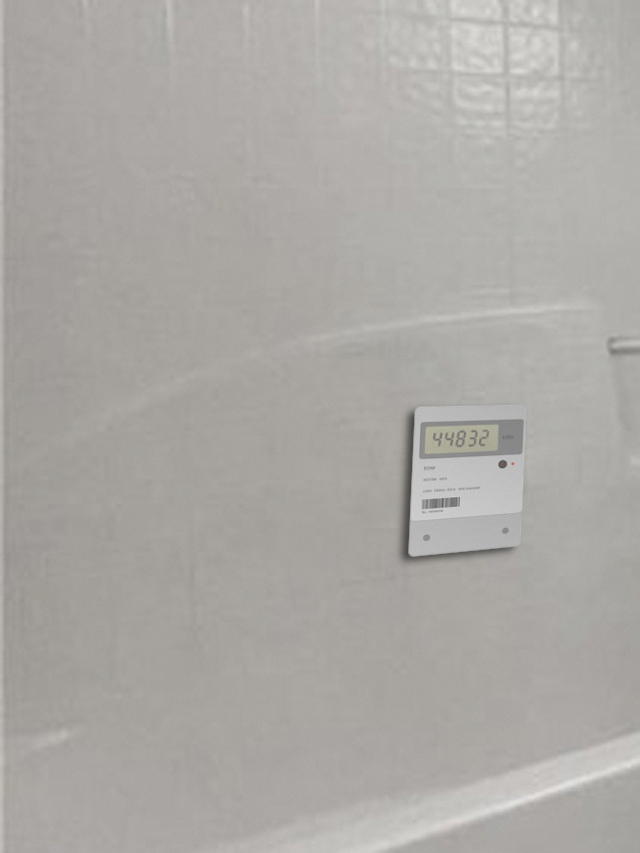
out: 44832 kWh
